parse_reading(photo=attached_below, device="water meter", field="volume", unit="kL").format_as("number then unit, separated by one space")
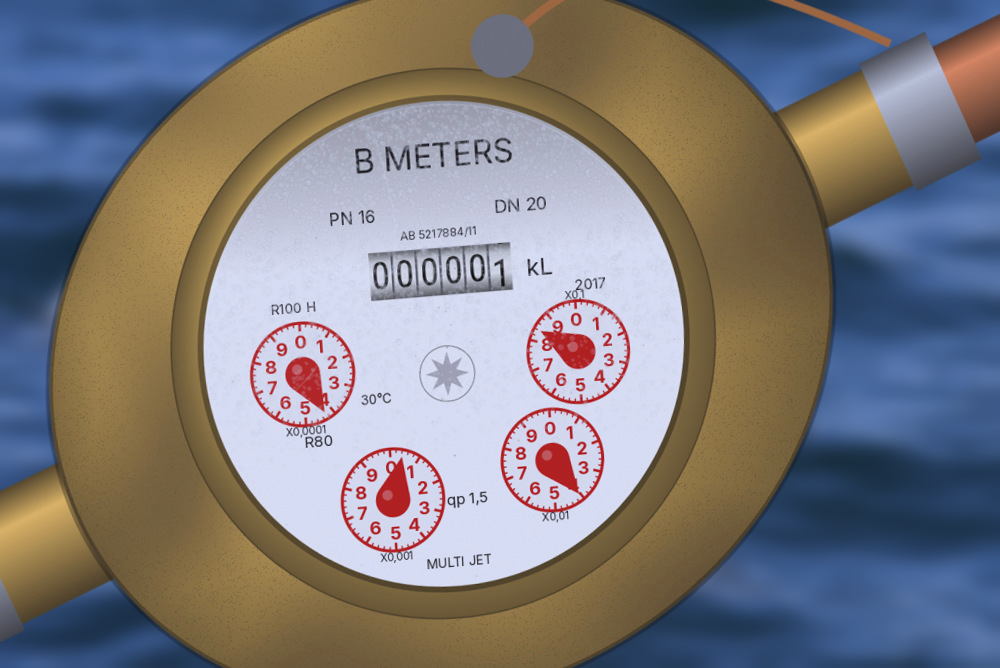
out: 0.8404 kL
